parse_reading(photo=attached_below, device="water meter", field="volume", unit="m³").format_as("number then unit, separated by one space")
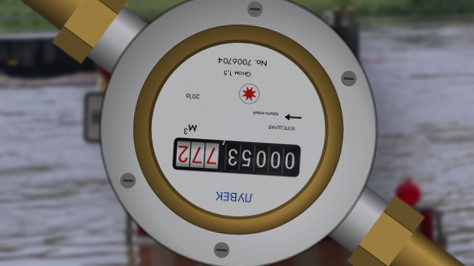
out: 53.772 m³
